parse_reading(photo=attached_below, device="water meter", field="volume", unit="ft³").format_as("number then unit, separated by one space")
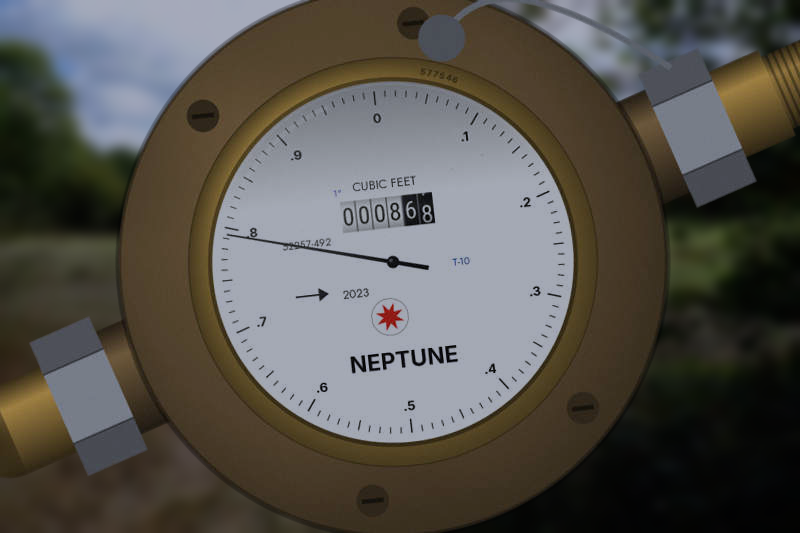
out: 867.79 ft³
